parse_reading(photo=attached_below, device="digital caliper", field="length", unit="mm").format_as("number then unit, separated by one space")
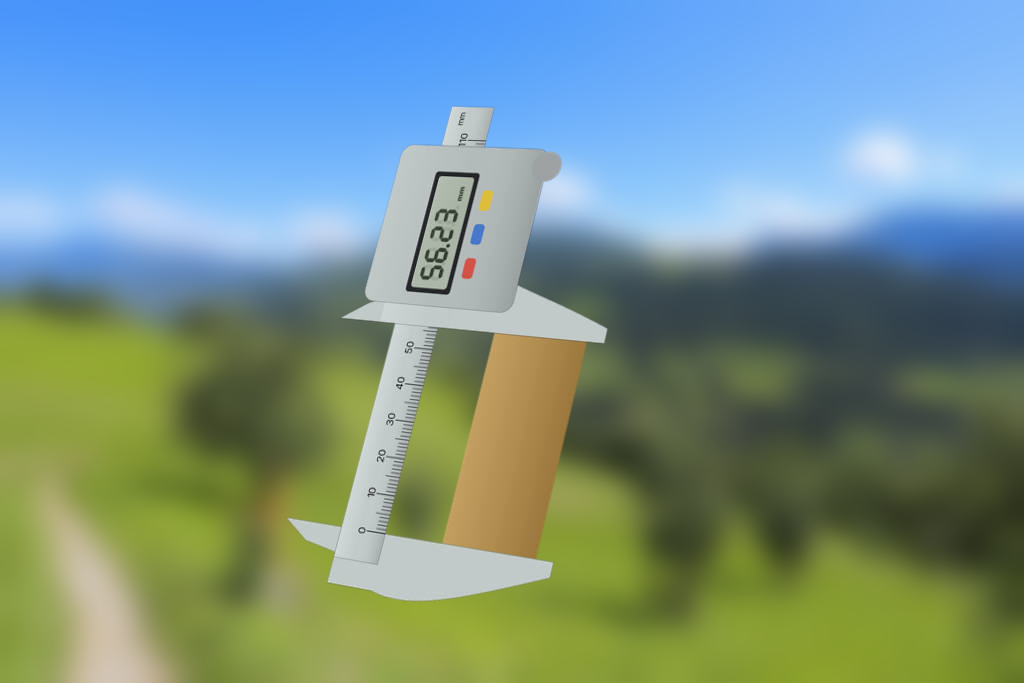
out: 56.23 mm
